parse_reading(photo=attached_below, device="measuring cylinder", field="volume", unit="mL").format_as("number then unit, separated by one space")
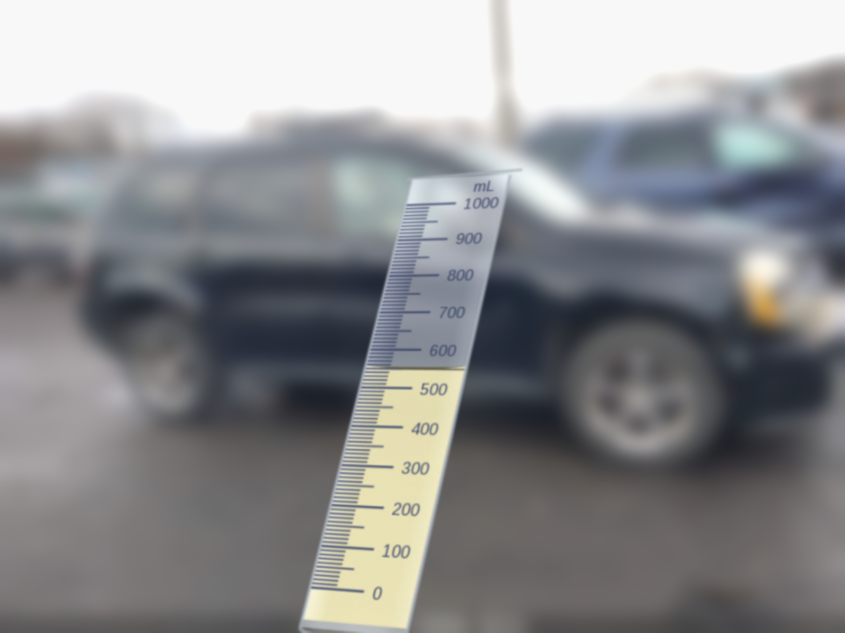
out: 550 mL
